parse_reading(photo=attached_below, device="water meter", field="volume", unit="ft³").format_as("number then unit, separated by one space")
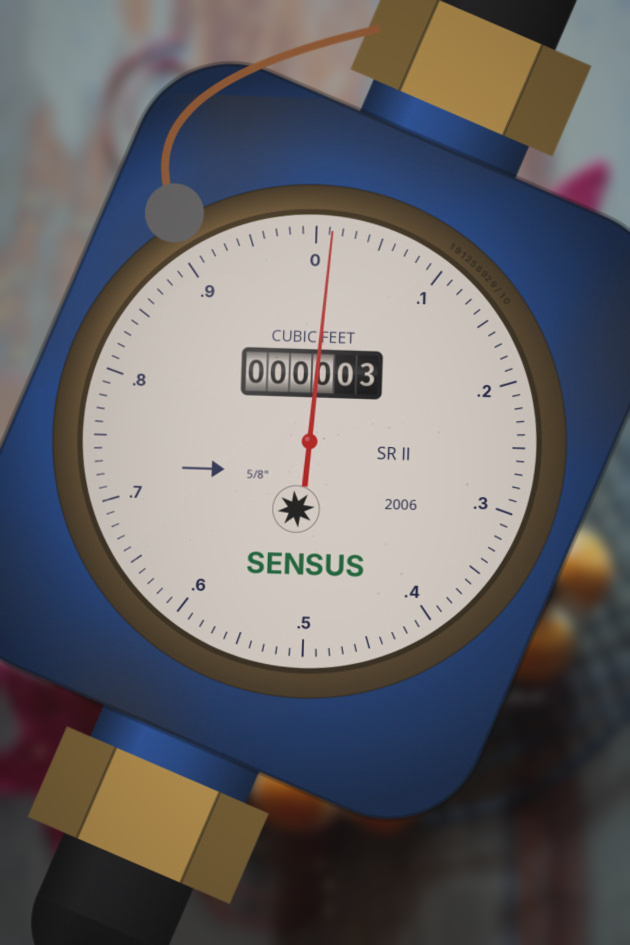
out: 3.01 ft³
